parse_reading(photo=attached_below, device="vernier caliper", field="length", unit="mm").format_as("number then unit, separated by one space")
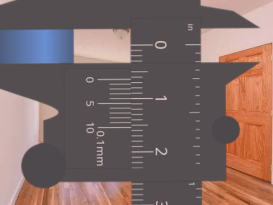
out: 6.4 mm
